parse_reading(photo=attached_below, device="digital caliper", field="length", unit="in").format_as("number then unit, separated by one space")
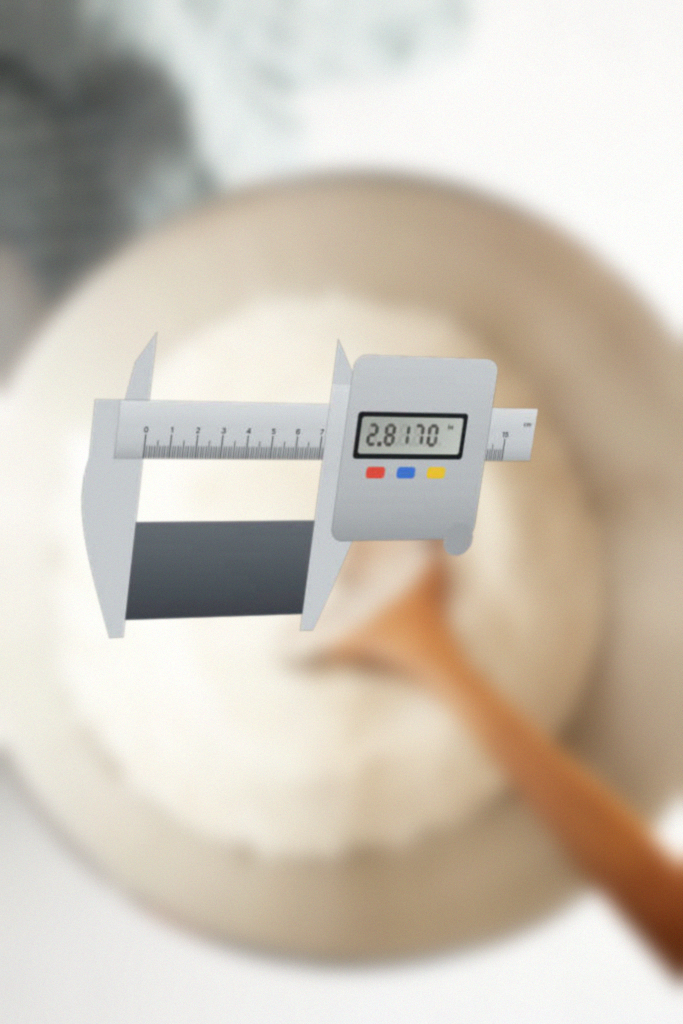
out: 2.8170 in
